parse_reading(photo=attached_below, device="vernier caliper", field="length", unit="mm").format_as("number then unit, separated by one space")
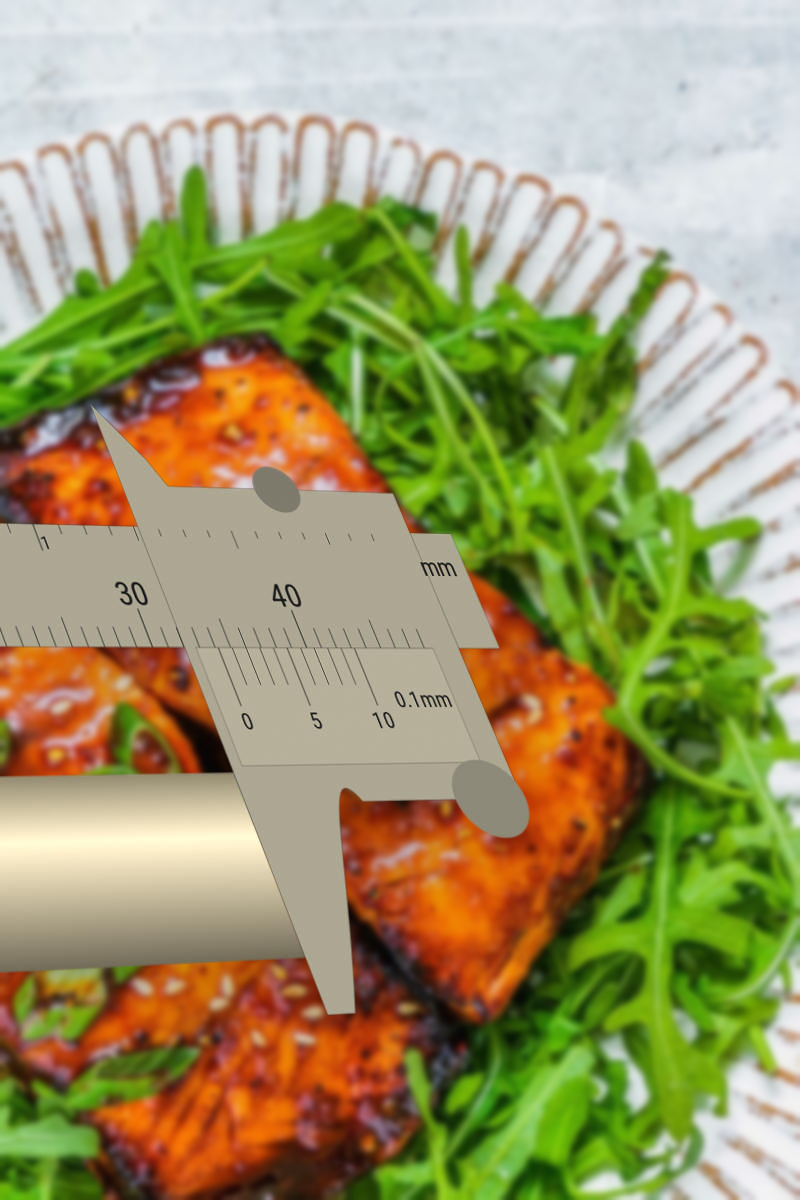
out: 34.2 mm
